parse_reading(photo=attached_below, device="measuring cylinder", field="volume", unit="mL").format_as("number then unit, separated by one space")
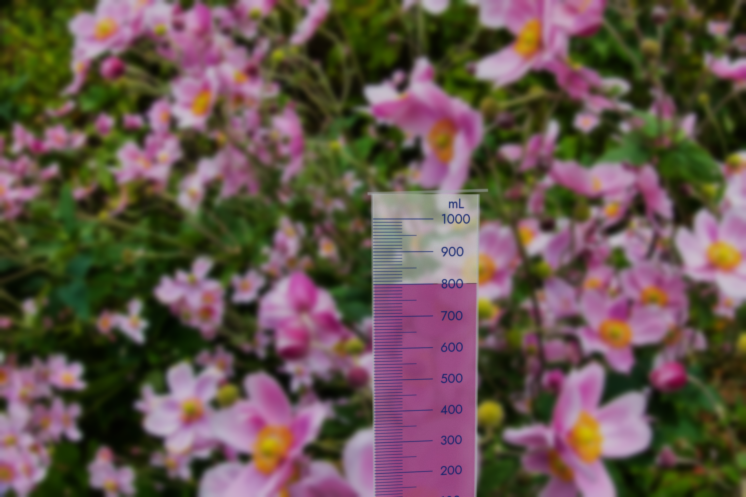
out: 800 mL
